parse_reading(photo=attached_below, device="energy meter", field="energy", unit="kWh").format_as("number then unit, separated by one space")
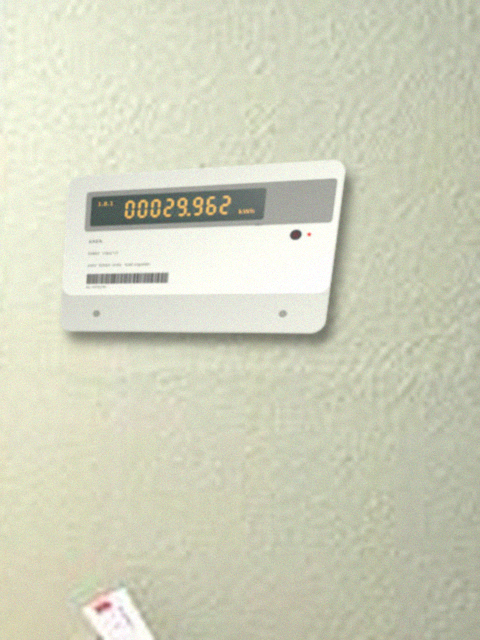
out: 29.962 kWh
